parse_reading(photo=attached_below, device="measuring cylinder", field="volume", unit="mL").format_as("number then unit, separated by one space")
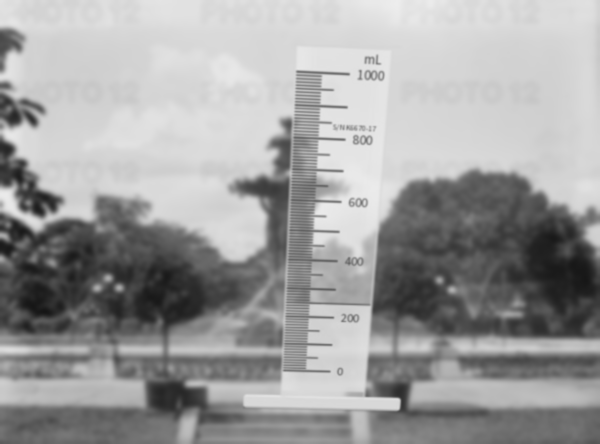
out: 250 mL
